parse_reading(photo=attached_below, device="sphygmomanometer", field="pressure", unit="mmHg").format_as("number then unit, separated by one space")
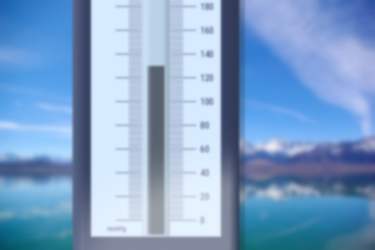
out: 130 mmHg
